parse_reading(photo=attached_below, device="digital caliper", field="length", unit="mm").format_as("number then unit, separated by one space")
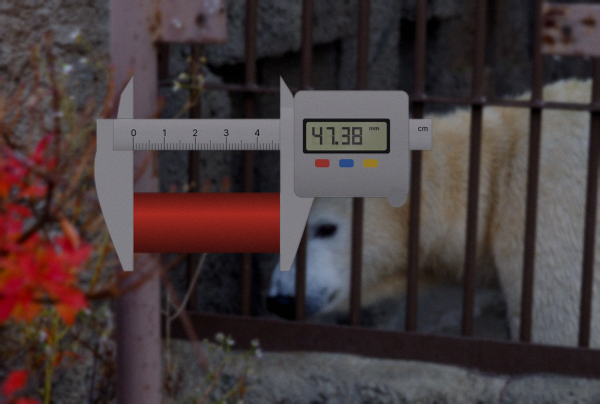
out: 47.38 mm
